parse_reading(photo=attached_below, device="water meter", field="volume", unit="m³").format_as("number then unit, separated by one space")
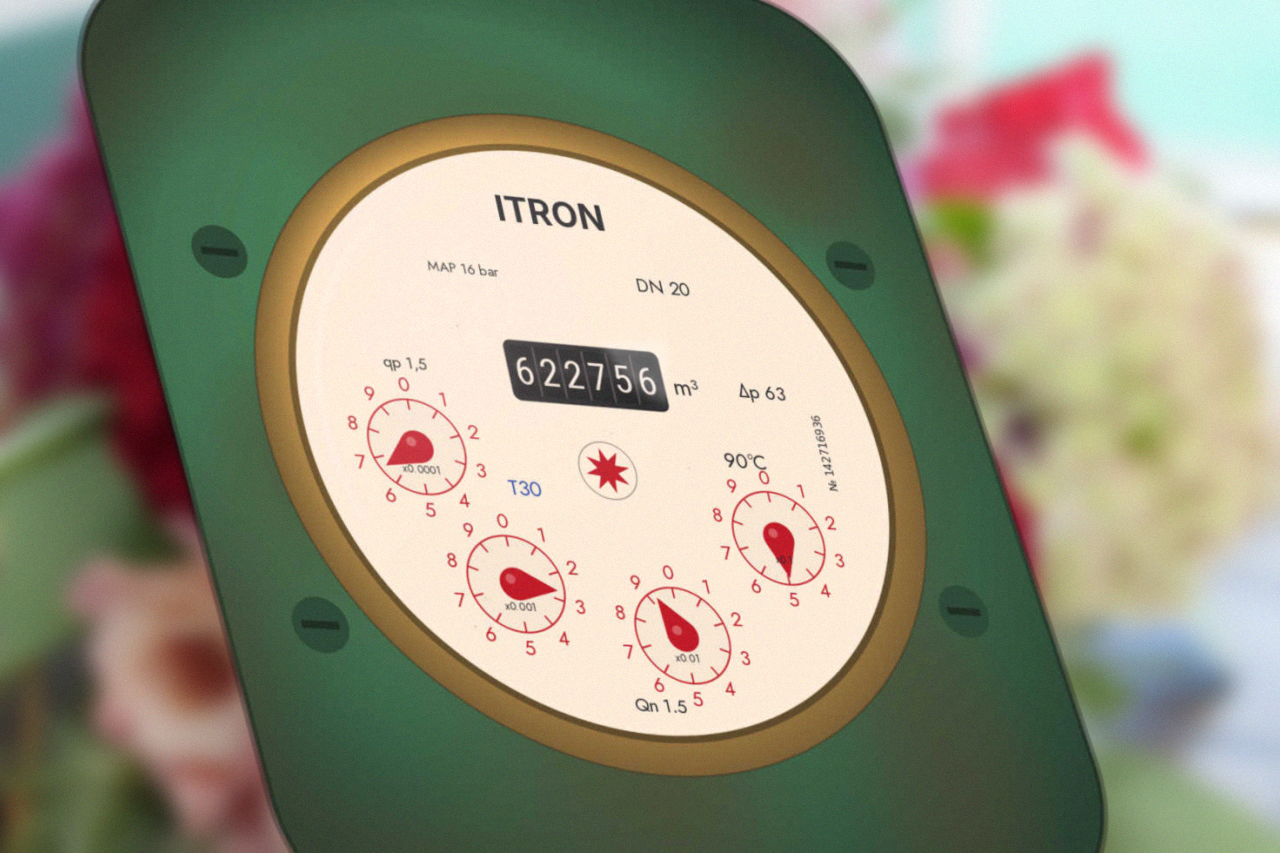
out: 622756.4926 m³
